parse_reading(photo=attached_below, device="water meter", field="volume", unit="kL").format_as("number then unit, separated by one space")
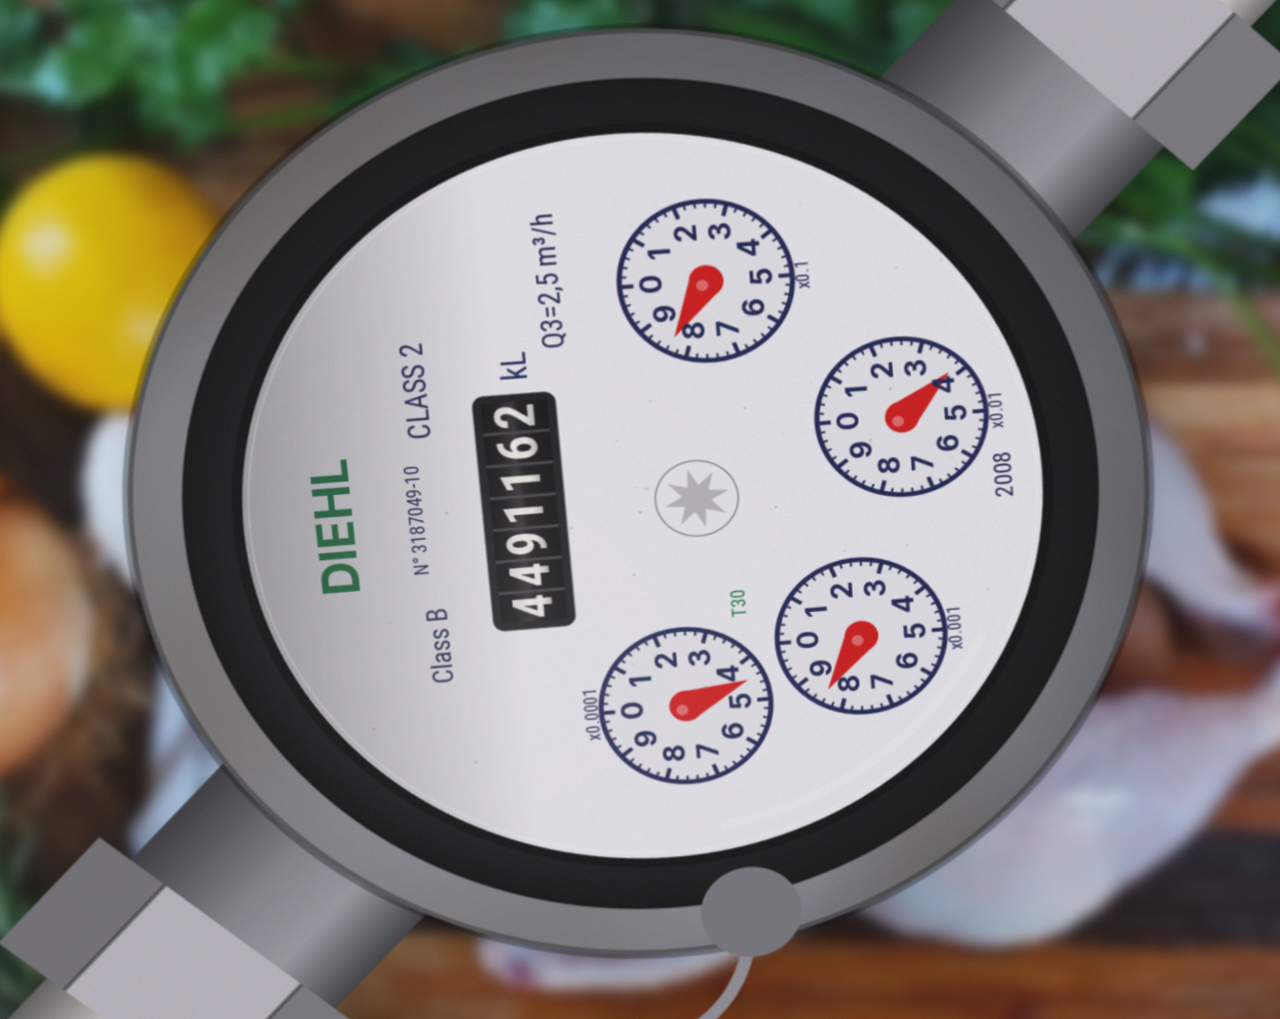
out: 4491162.8384 kL
